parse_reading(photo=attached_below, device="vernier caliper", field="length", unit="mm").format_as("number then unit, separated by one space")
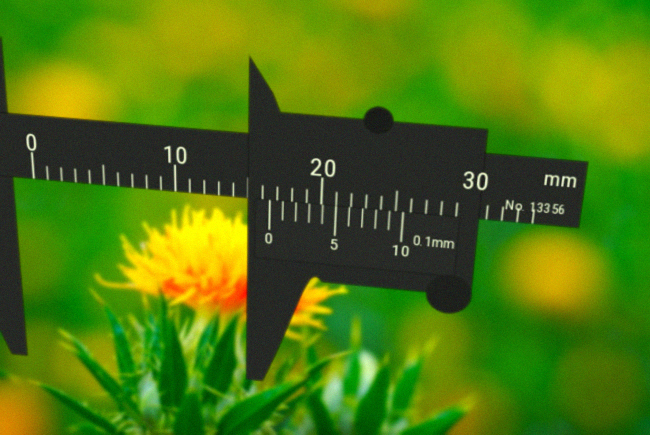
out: 16.5 mm
